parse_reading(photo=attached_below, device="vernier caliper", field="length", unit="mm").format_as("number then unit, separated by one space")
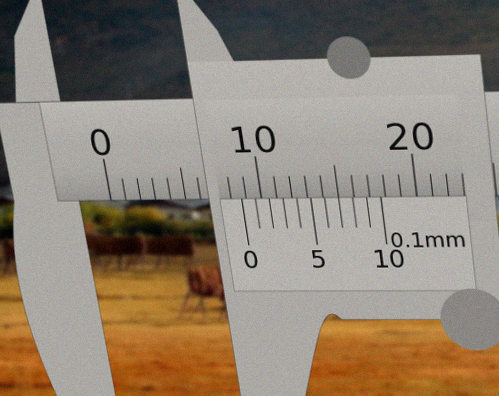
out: 8.7 mm
